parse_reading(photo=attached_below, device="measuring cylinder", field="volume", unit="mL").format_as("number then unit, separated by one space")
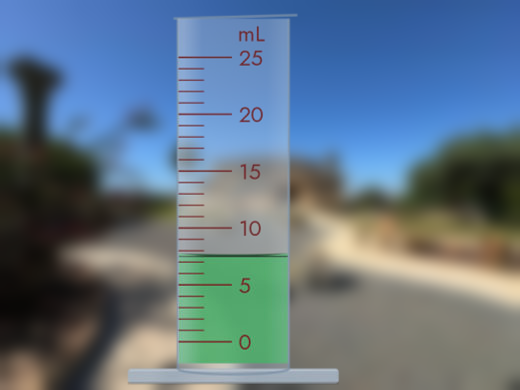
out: 7.5 mL
